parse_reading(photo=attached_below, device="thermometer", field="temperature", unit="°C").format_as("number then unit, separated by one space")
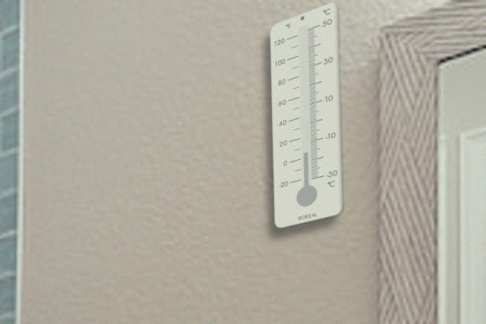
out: -15 °C
